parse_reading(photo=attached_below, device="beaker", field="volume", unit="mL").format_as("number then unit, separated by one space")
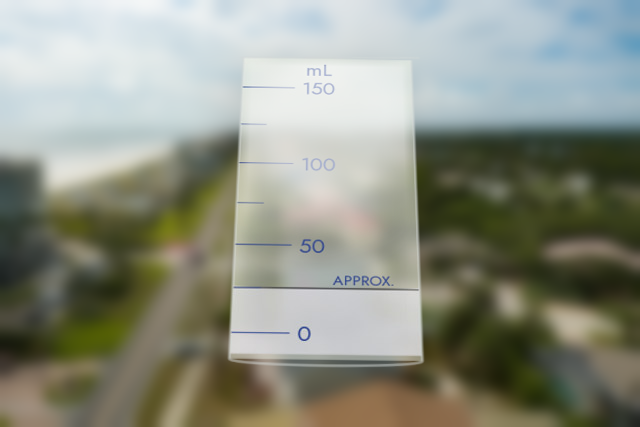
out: 25 mL
